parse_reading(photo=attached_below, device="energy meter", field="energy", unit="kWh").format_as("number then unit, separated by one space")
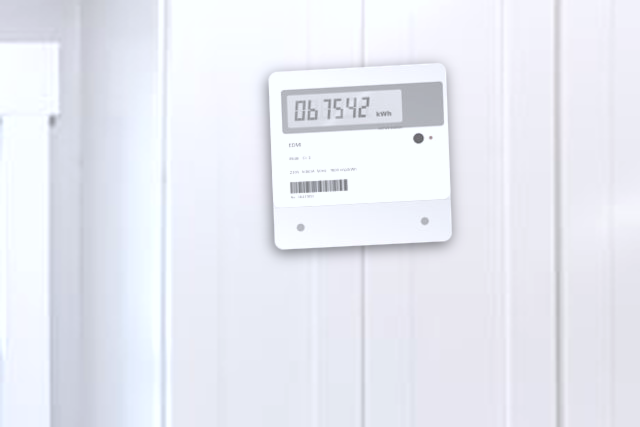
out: 67542 kWh
